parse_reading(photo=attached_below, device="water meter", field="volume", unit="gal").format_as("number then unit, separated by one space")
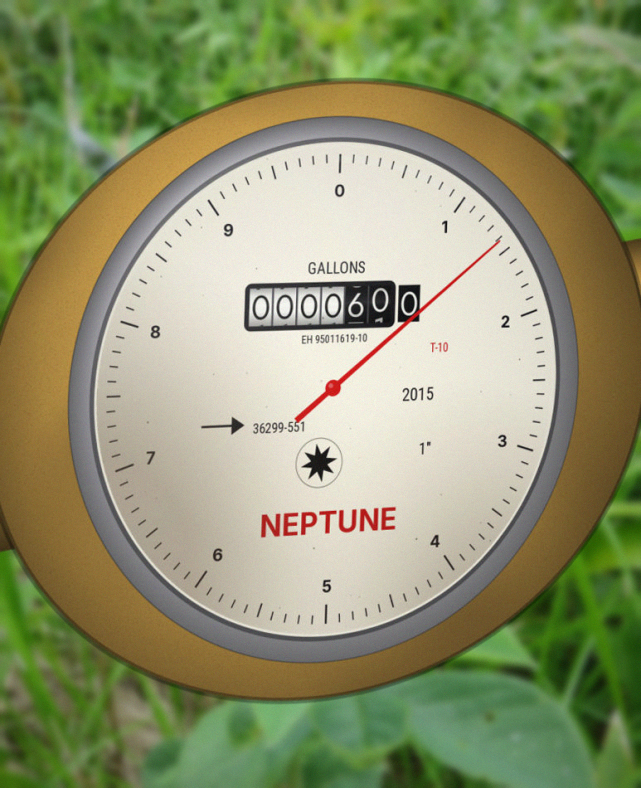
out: 601.4 gal
